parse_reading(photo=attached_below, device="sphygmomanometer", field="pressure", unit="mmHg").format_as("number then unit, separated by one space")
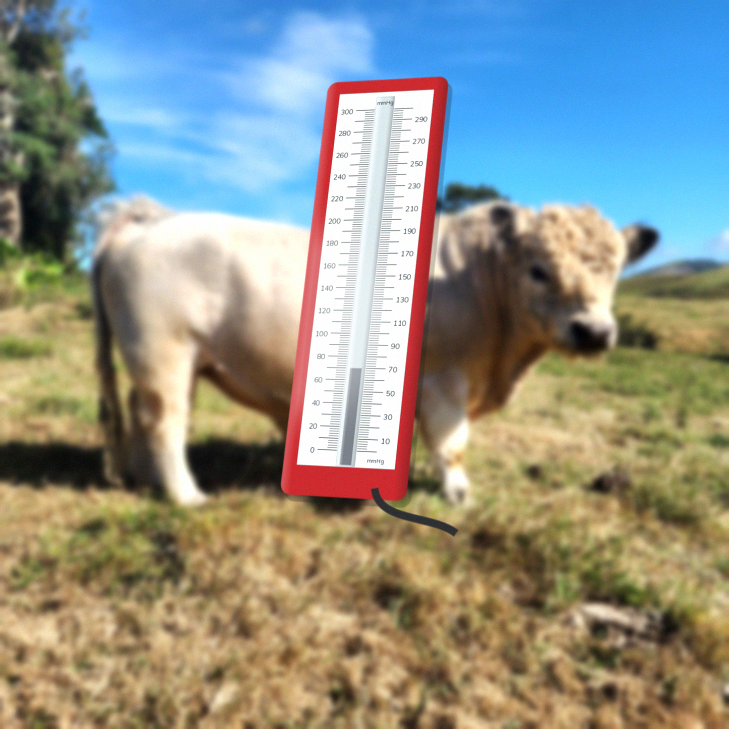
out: 70 mmHg
